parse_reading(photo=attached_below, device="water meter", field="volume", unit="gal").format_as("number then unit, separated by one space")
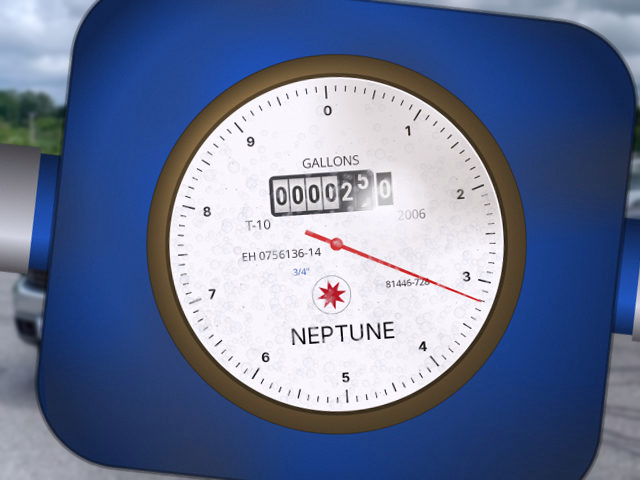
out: 253.2 gal
